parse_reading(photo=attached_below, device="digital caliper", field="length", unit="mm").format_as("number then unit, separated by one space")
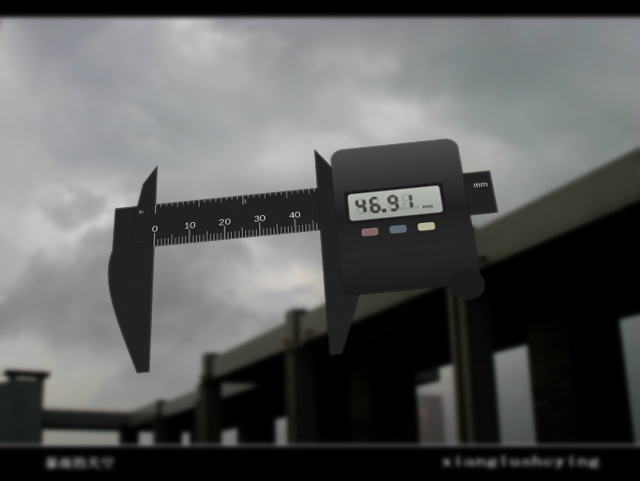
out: 46.91 mm
